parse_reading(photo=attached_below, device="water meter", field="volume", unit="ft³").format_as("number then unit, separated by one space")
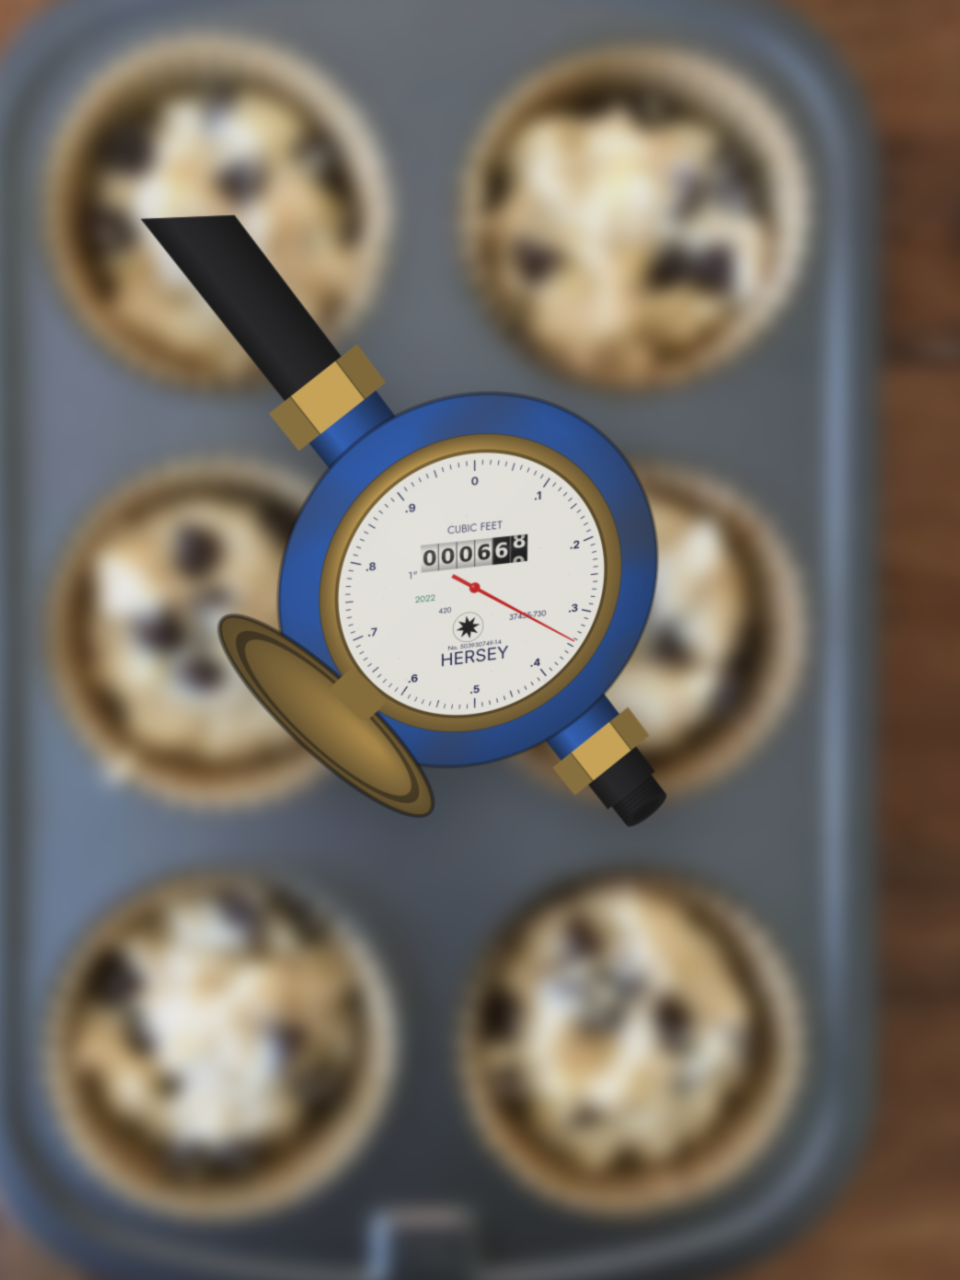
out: 668.34 ft³
